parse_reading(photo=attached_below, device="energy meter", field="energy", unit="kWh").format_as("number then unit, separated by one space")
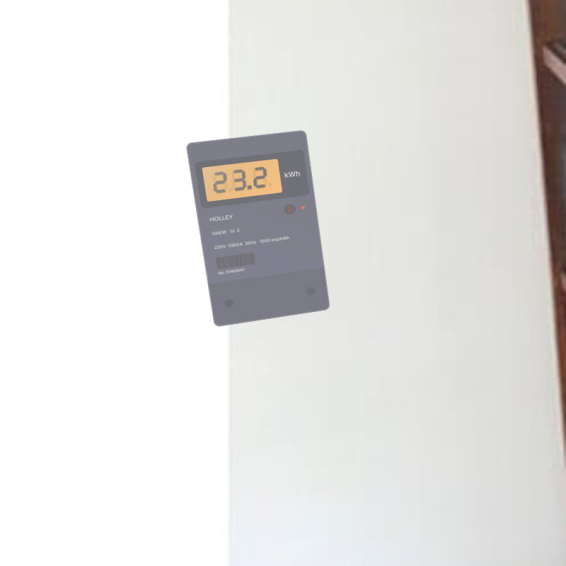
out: 23.2 kWh
